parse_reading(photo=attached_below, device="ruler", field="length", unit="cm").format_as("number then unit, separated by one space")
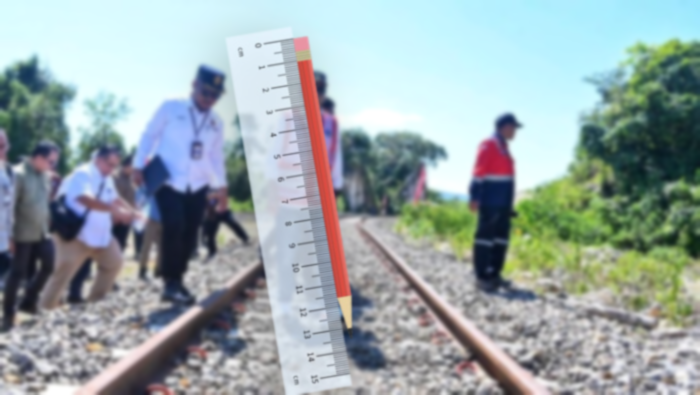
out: 13.5 cm
